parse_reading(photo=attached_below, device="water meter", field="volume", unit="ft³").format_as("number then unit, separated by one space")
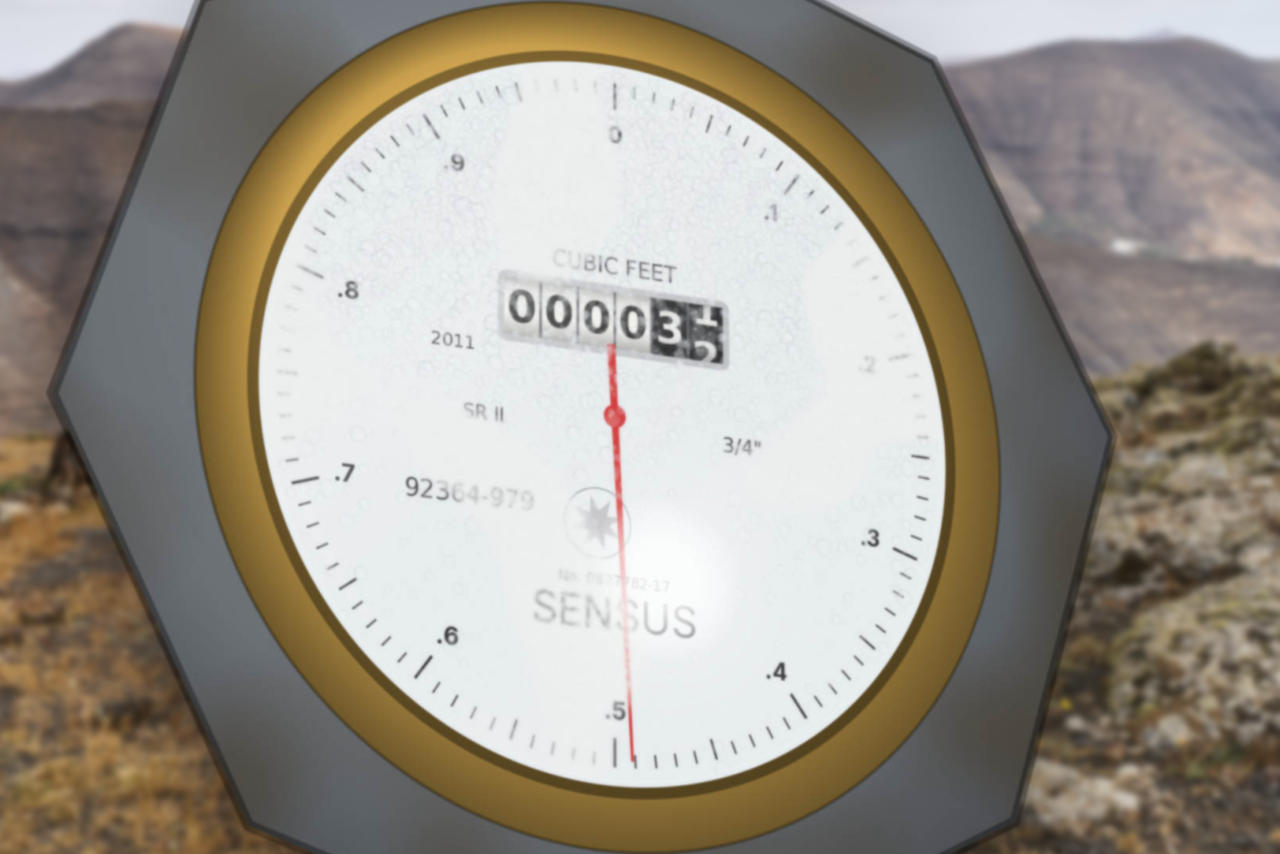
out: 31.49 ft³
